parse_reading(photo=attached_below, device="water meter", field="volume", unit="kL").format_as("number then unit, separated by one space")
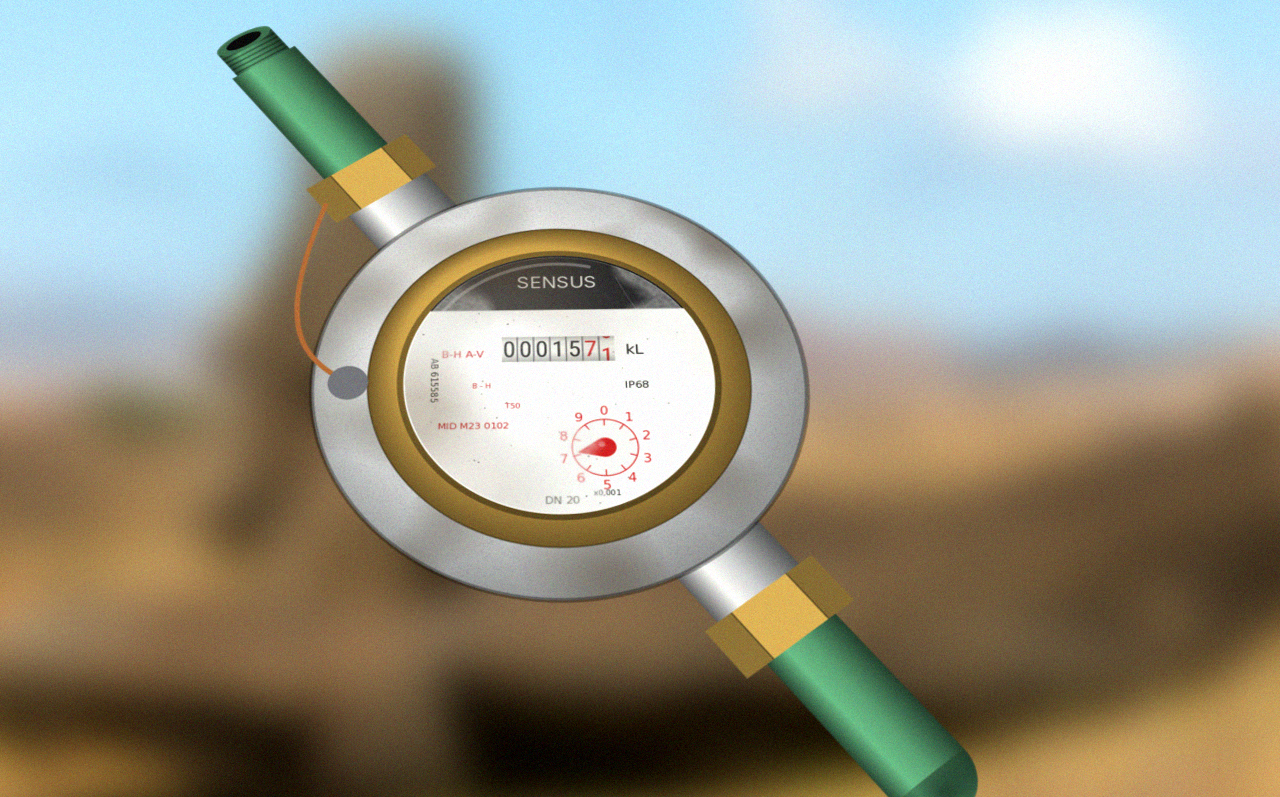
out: 15.707 kL
